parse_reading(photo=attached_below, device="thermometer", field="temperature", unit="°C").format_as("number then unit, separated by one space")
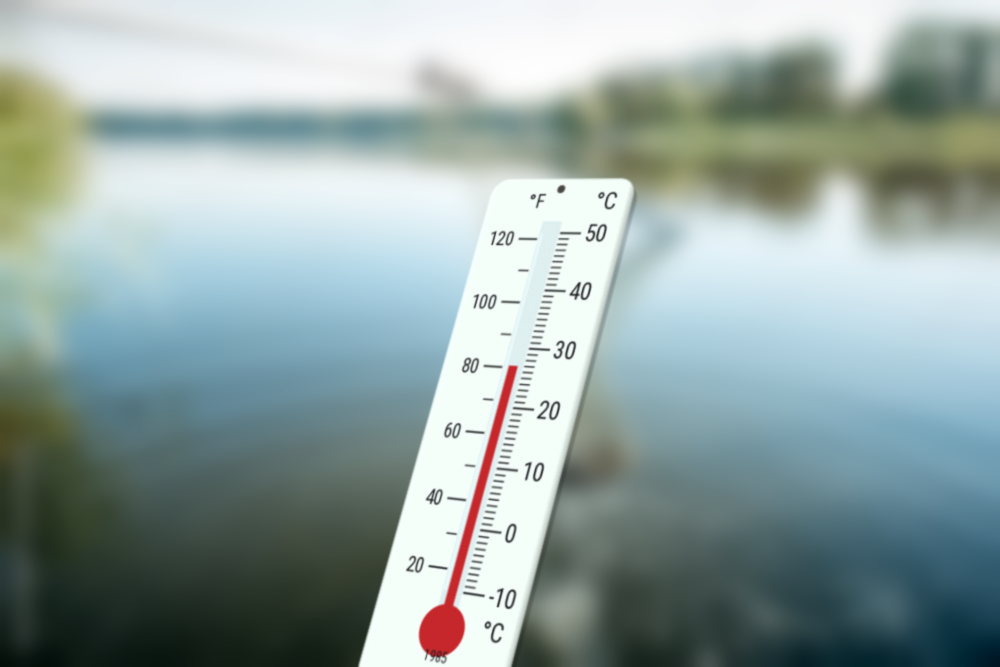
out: 27 °C
